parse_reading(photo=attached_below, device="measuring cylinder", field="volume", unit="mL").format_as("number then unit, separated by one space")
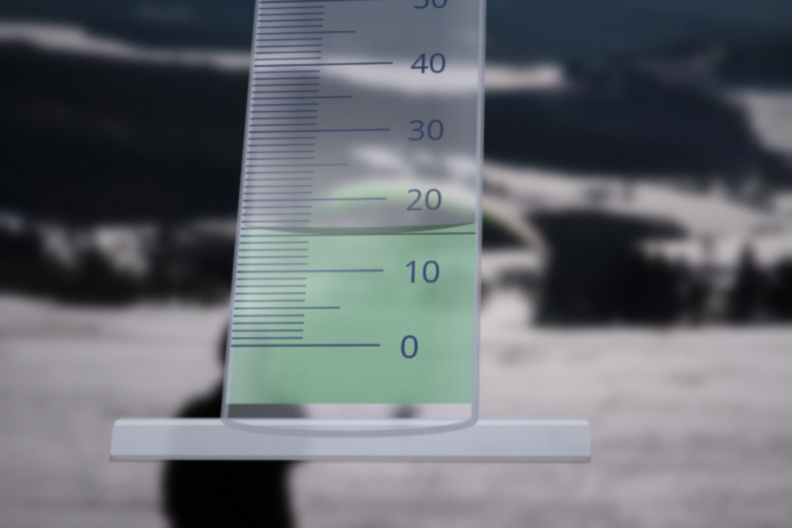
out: 15 mL
